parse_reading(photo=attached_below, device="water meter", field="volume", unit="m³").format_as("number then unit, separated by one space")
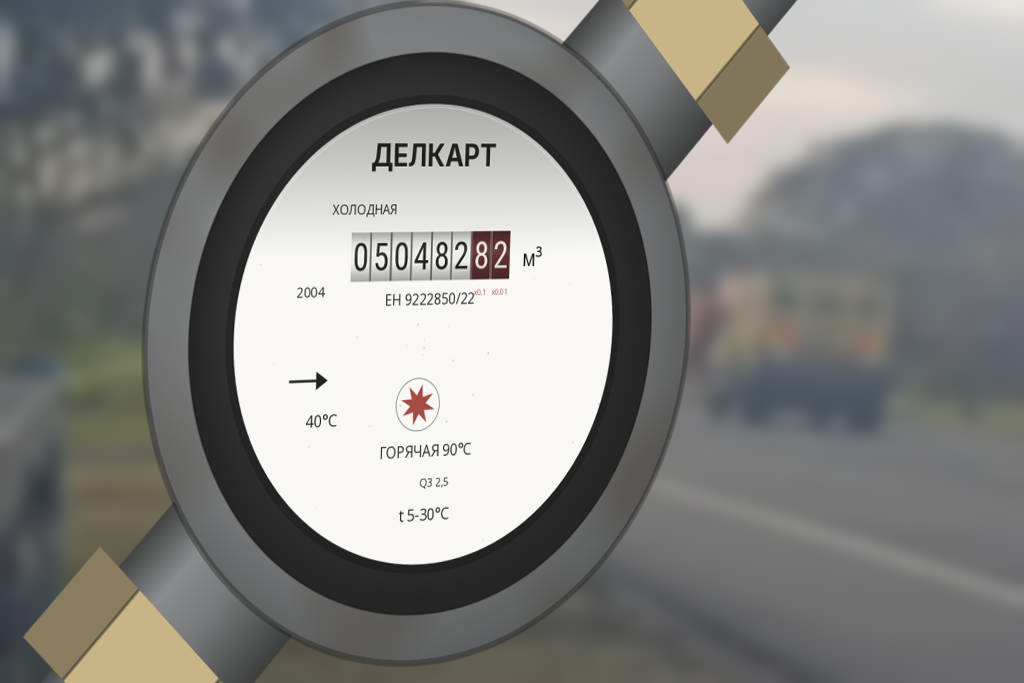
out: 50482.82 m³
